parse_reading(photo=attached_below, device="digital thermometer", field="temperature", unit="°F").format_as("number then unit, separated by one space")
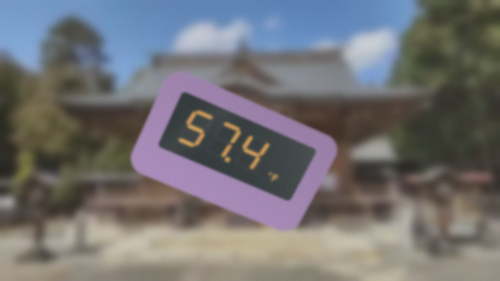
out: 57.4 °F
